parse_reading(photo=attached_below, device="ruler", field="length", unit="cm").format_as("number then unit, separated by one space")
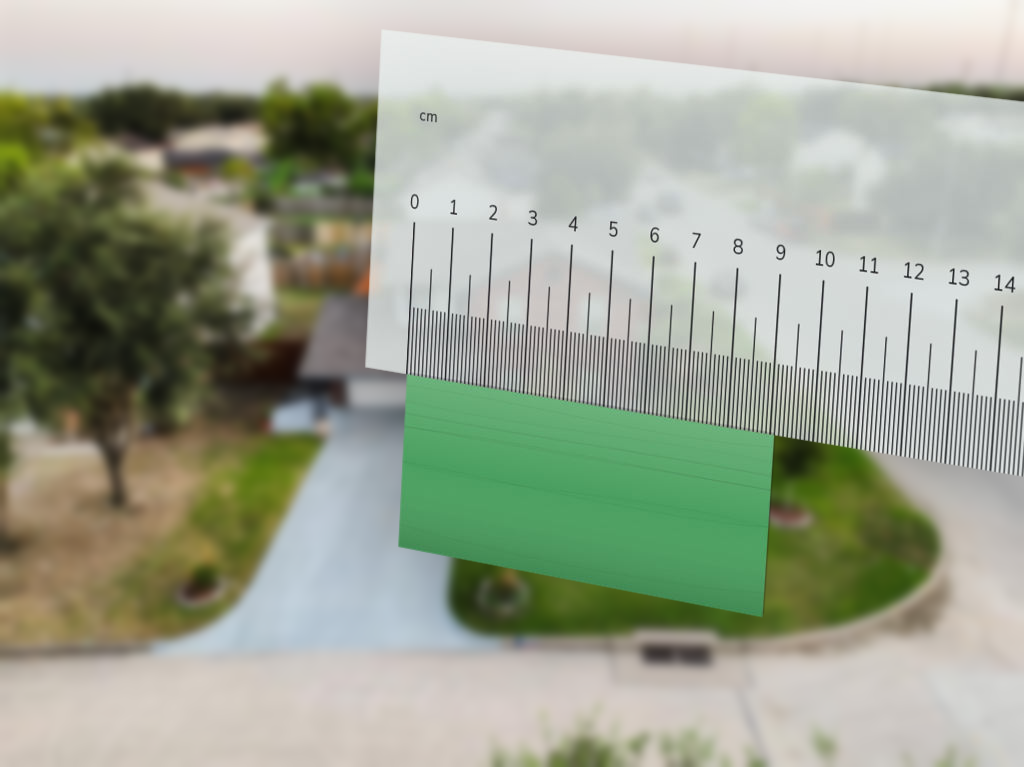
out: 9.1 cm
